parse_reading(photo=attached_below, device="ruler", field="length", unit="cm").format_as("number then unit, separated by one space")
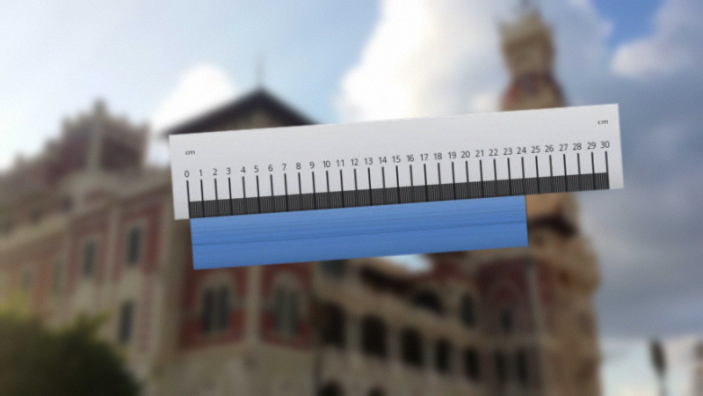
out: 24 cm
